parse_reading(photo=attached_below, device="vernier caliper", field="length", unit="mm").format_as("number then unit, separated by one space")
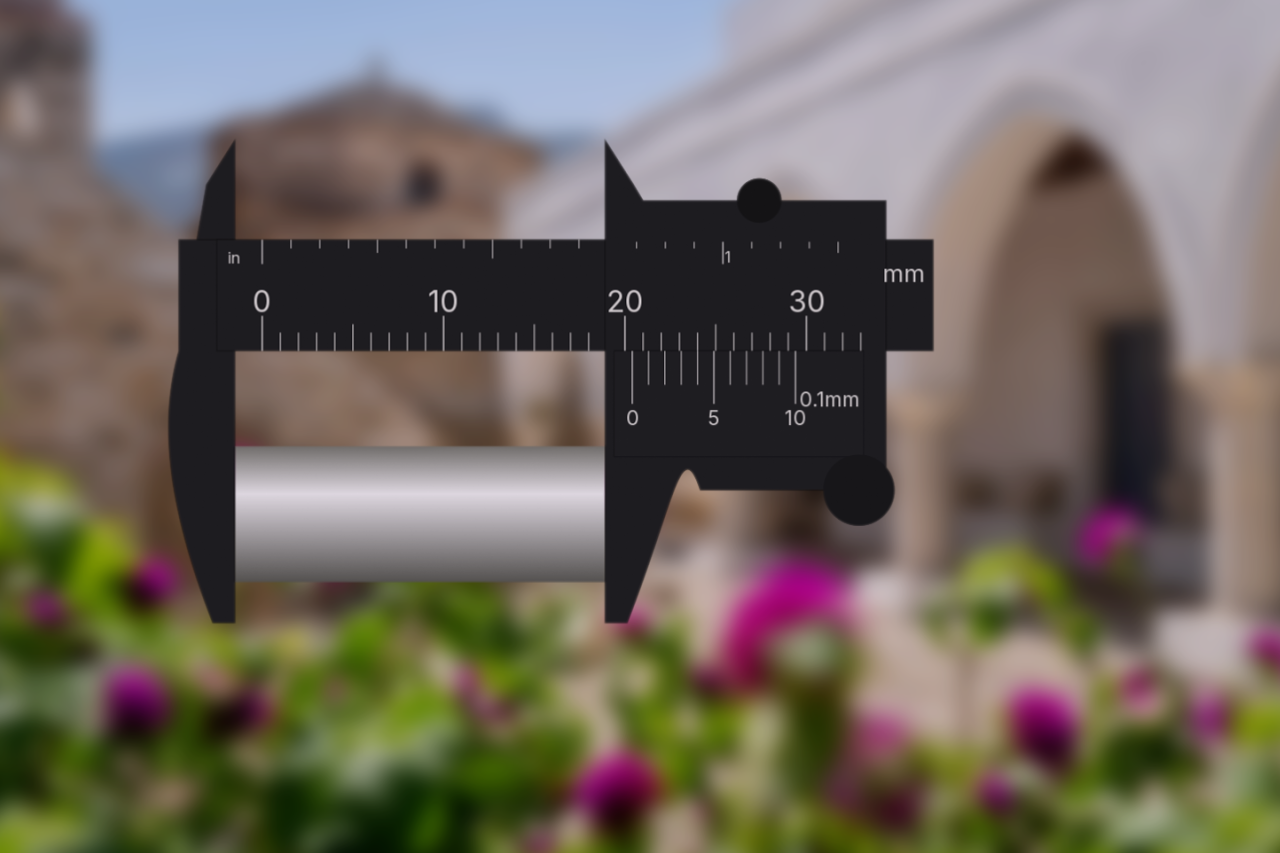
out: 20.4 mm
